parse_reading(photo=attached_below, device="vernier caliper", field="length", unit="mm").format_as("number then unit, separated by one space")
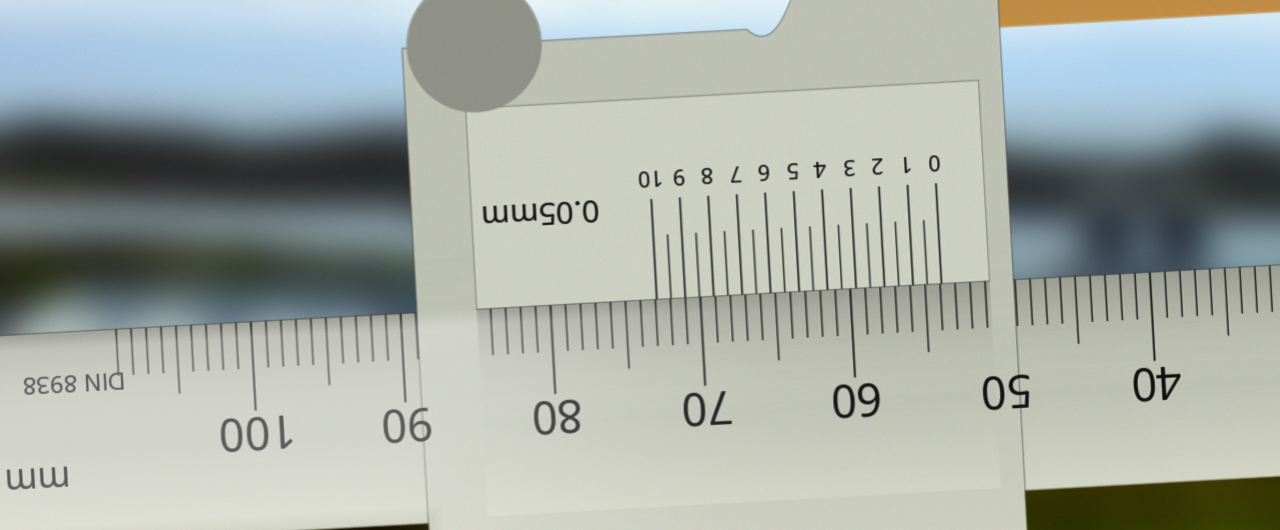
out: 53.9 mm
